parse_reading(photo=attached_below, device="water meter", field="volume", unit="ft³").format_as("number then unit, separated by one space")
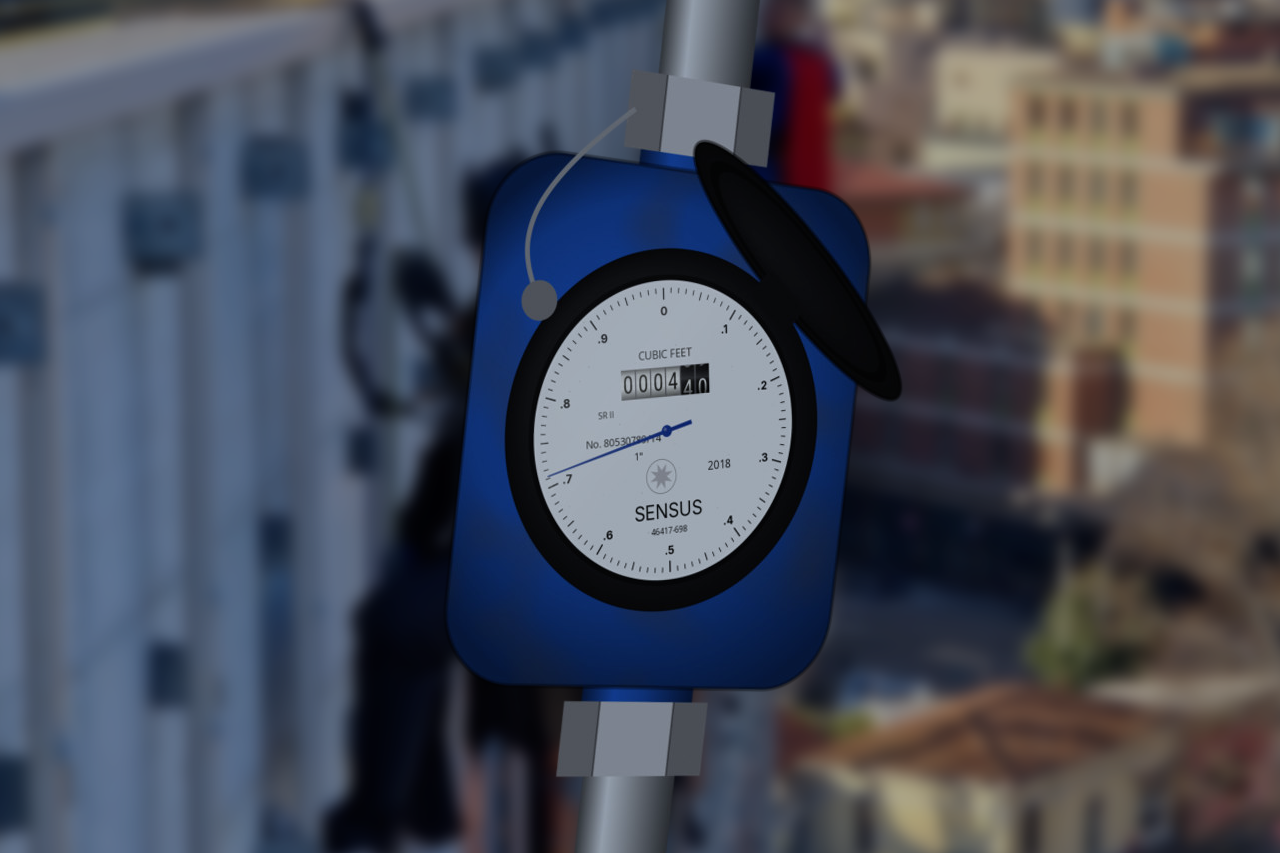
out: 439.71 ft³
